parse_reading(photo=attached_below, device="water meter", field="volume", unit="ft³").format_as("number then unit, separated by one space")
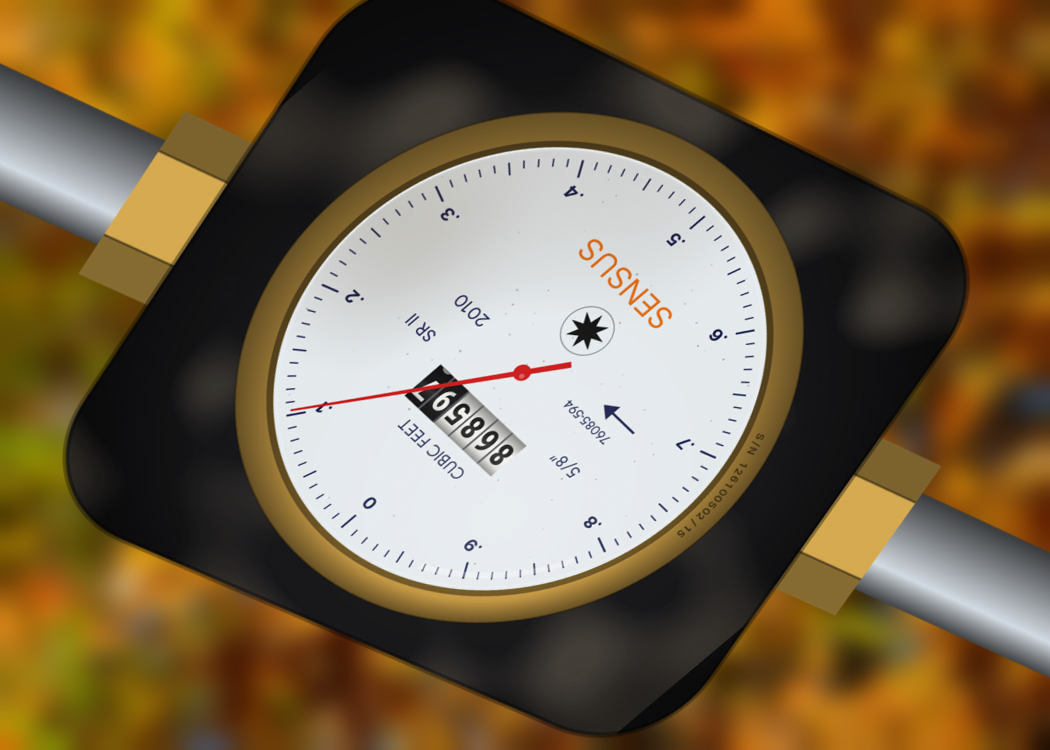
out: 868597.10 ft³
